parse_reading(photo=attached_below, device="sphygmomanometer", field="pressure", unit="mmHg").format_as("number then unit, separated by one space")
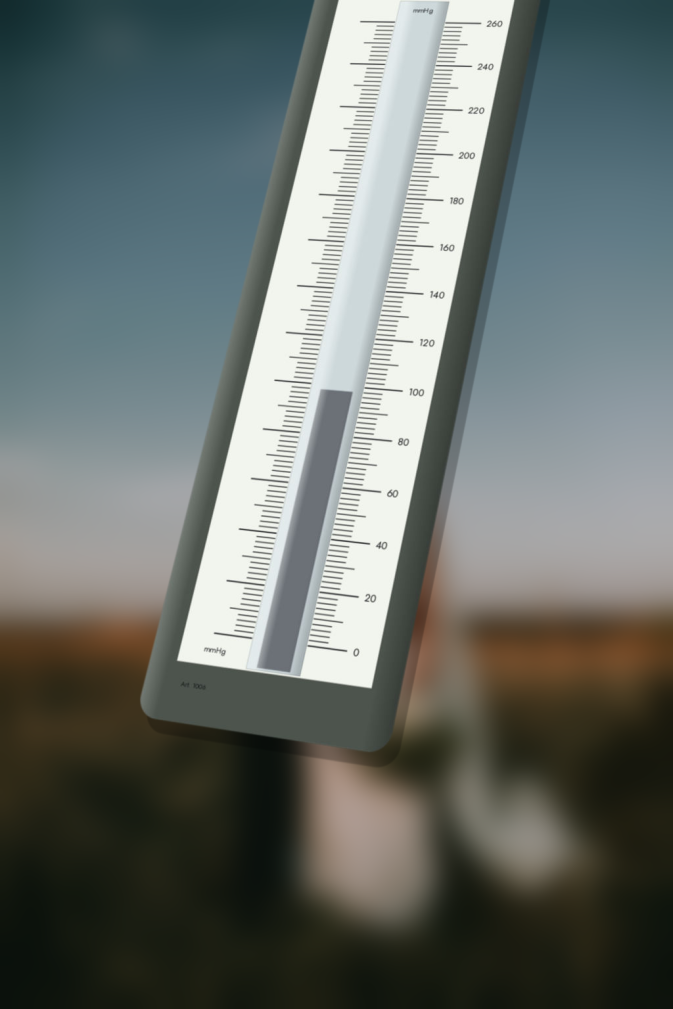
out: 98 mmHg
